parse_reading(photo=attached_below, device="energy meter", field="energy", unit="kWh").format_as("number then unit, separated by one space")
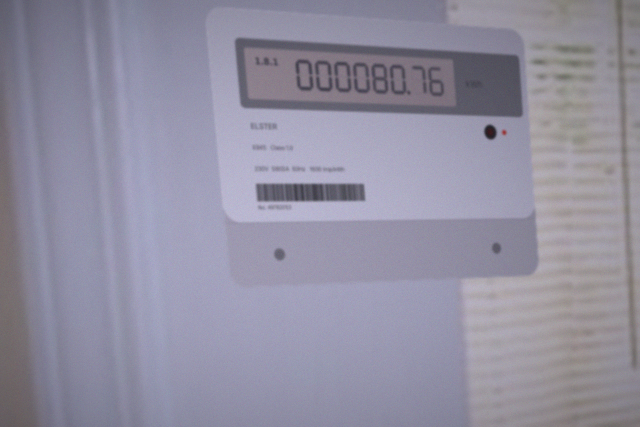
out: 80.76 kWh
